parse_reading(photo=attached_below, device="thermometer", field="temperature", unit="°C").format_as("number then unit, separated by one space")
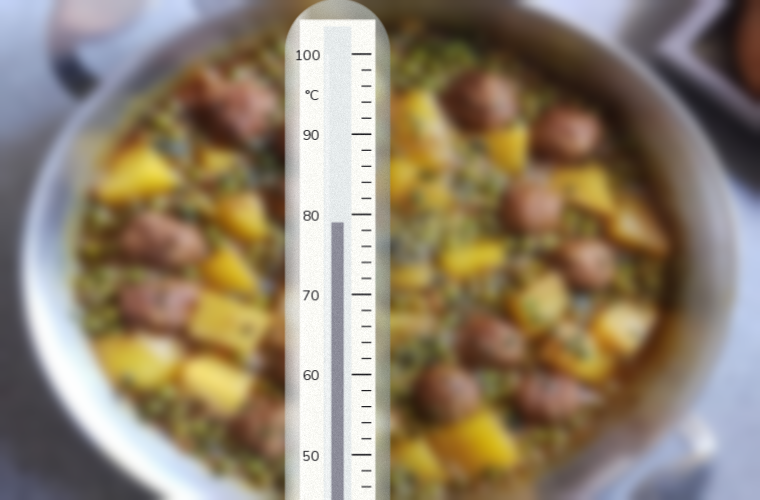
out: 79 °C
